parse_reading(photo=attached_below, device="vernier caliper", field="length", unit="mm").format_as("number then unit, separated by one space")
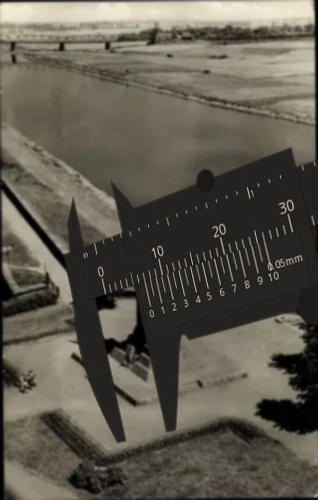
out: 7.0 mm
